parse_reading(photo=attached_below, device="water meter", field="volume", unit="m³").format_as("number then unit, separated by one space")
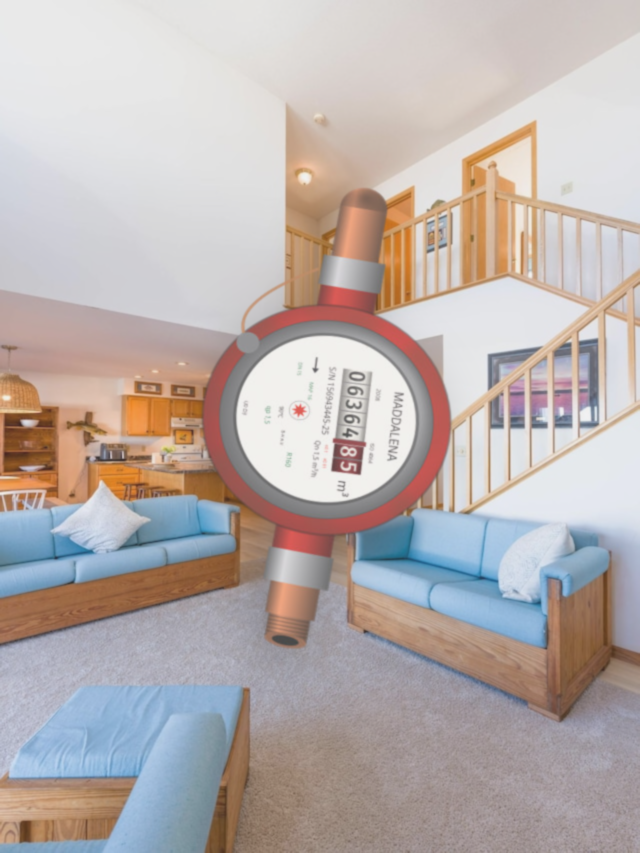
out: 6364.85 m³
